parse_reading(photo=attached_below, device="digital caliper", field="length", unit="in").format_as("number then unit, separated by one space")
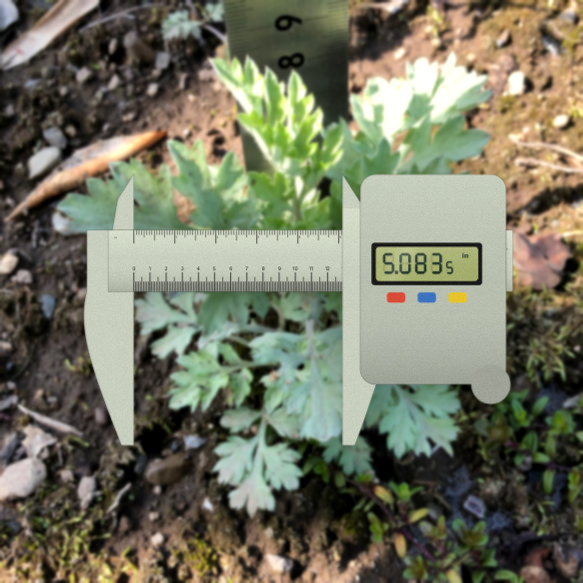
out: 5.0835 in
